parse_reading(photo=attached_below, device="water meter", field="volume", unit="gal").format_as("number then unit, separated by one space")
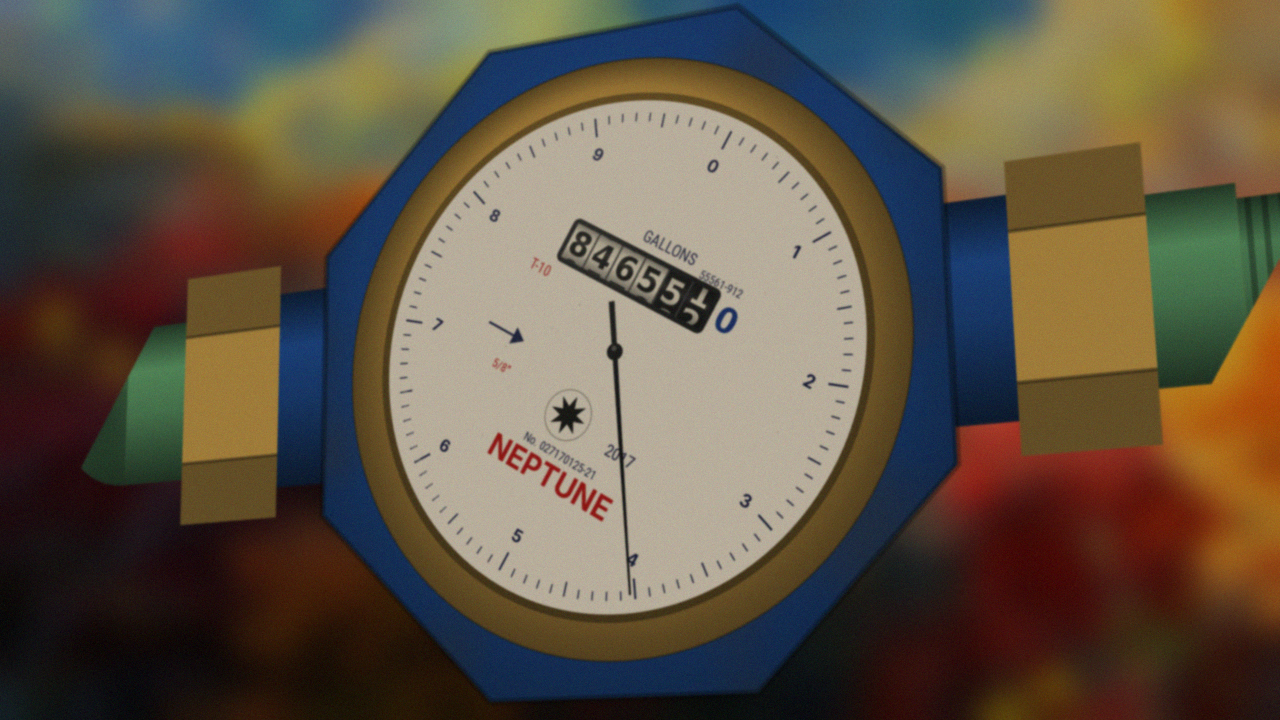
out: 8465514.0 gal
